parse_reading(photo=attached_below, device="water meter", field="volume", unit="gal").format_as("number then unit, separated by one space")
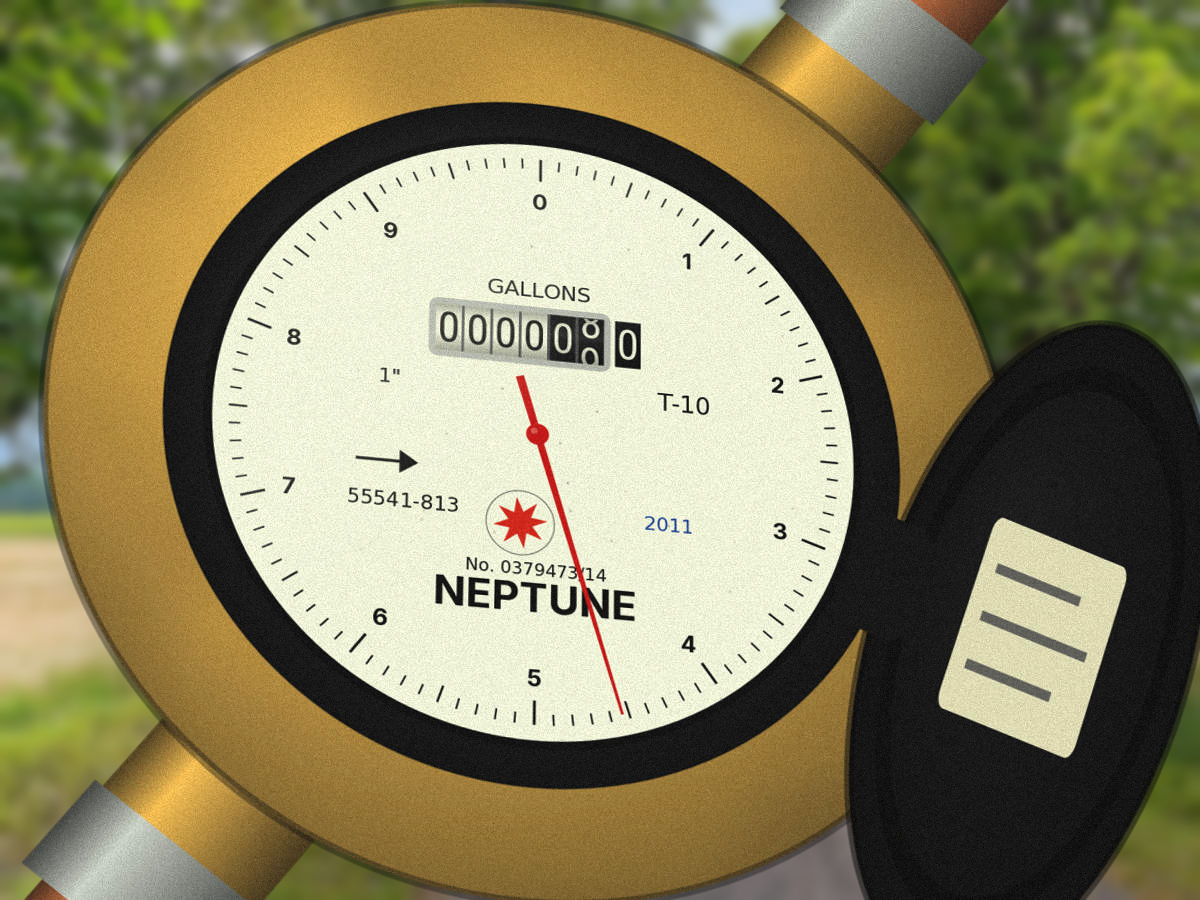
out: 84.5 gal
